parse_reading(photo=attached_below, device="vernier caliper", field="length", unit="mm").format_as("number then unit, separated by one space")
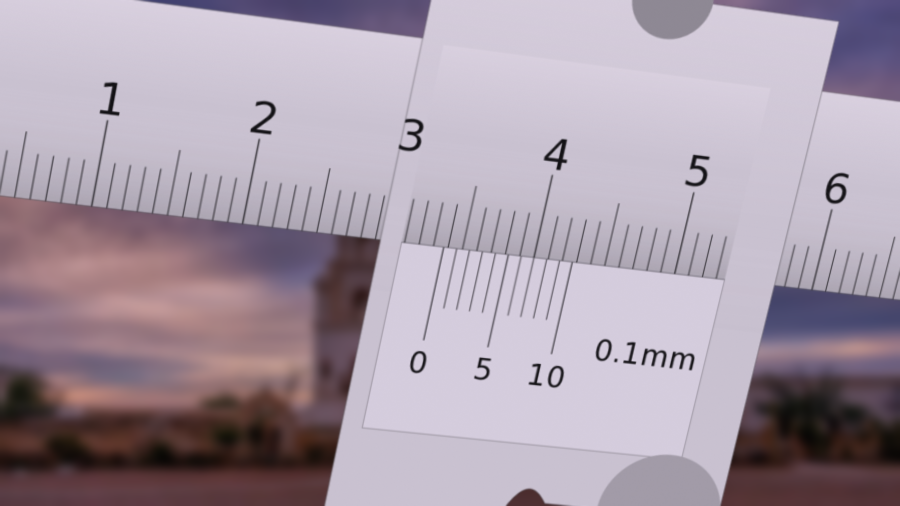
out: 33.7 mm
